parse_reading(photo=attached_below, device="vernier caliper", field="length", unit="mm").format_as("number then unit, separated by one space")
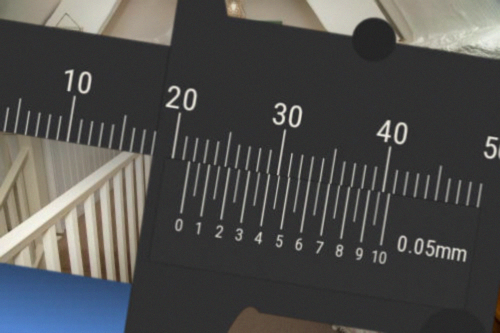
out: 21.6 mm
